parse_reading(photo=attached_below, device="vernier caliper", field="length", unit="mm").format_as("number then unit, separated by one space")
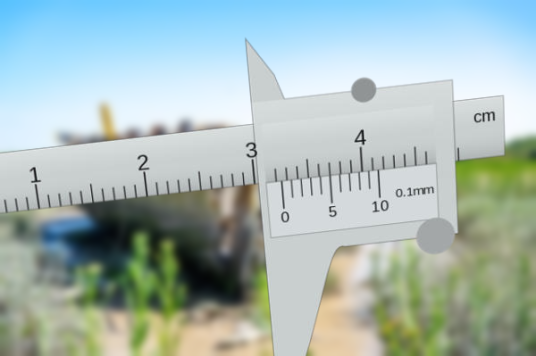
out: 32.5 mm
